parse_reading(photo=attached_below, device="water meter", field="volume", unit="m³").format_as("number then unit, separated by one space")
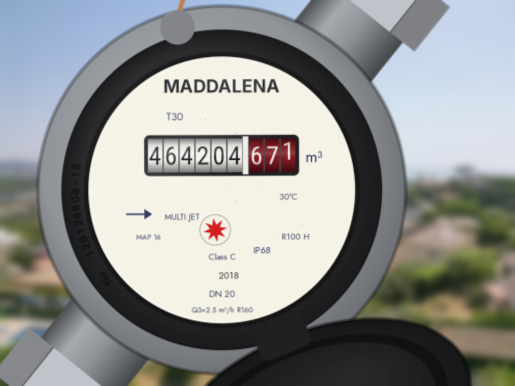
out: 464204.671 m³
